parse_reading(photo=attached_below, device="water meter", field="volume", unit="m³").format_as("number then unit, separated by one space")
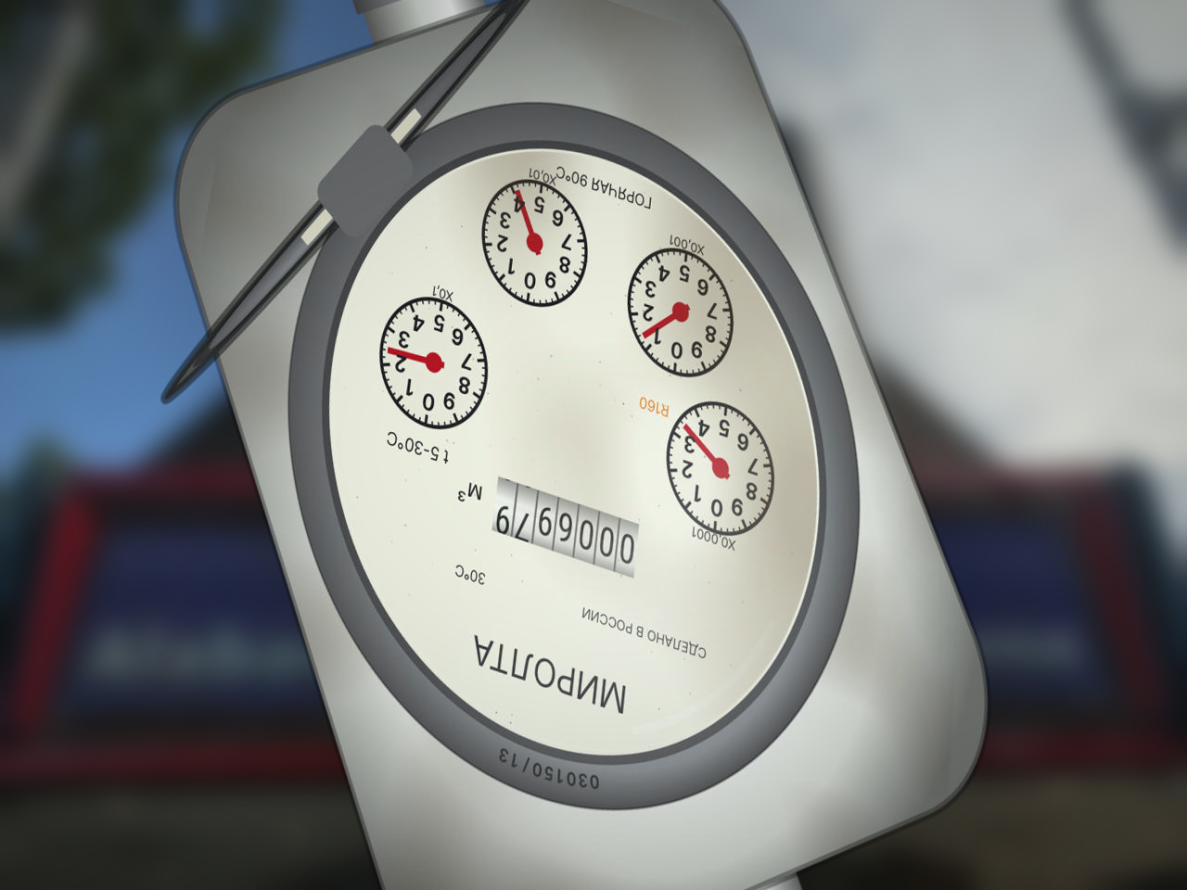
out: 6979.2413 m³
